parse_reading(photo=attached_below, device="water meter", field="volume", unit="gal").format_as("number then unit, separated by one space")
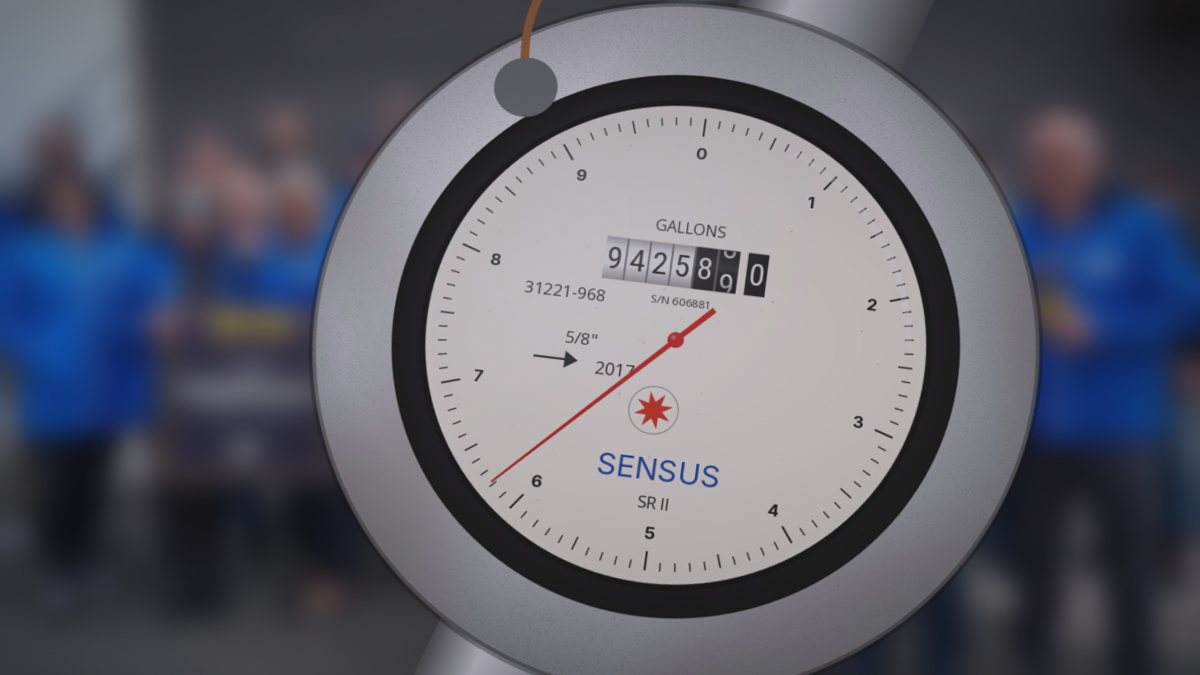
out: 9425886.2 gal
